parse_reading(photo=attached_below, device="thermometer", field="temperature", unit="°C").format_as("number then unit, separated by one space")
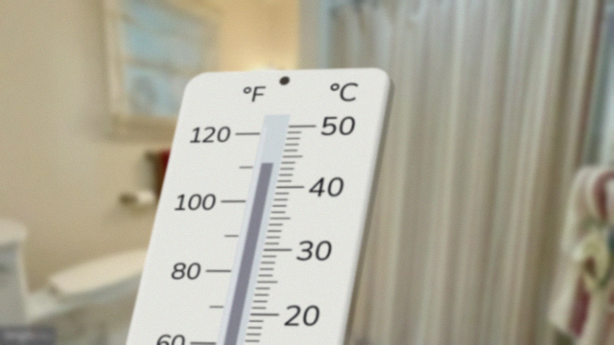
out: 44 °C
